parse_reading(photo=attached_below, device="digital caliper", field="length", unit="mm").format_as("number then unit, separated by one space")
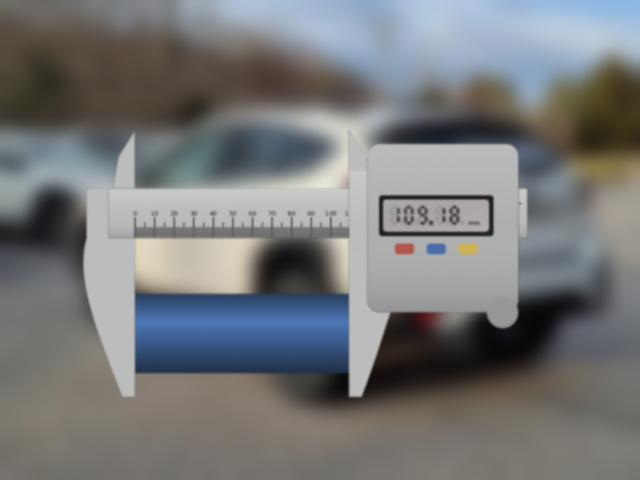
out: 109.18 mm
